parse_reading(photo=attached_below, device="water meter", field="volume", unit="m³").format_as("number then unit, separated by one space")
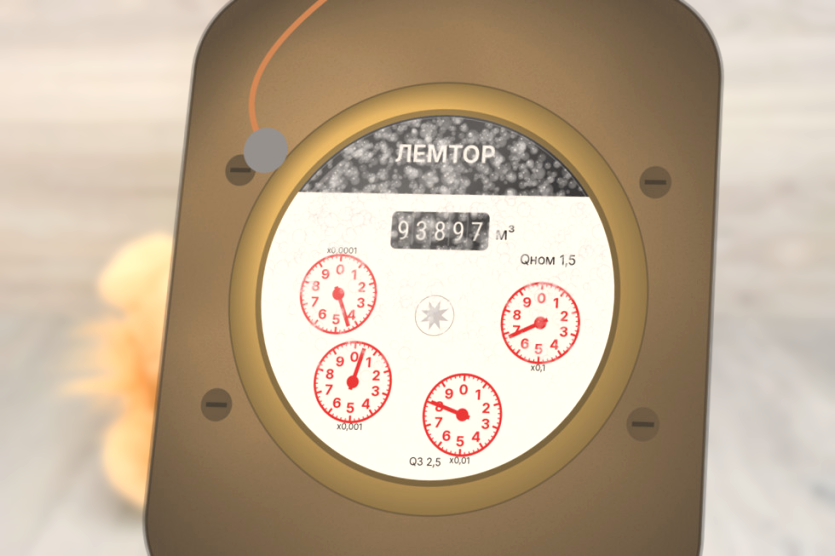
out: 93897.6804 m³
